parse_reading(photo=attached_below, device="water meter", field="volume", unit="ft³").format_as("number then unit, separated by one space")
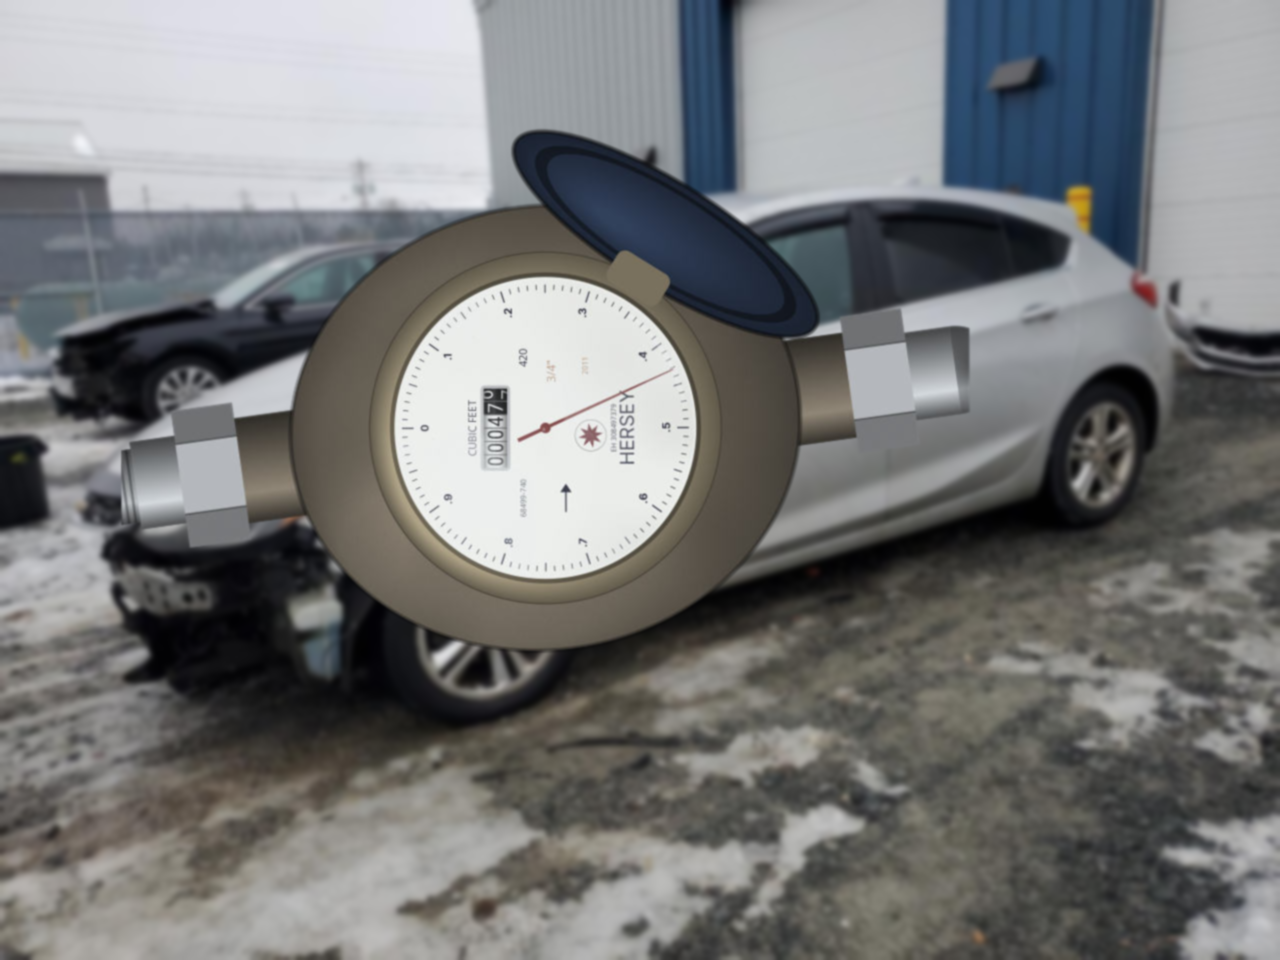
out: 476.43 ft³
